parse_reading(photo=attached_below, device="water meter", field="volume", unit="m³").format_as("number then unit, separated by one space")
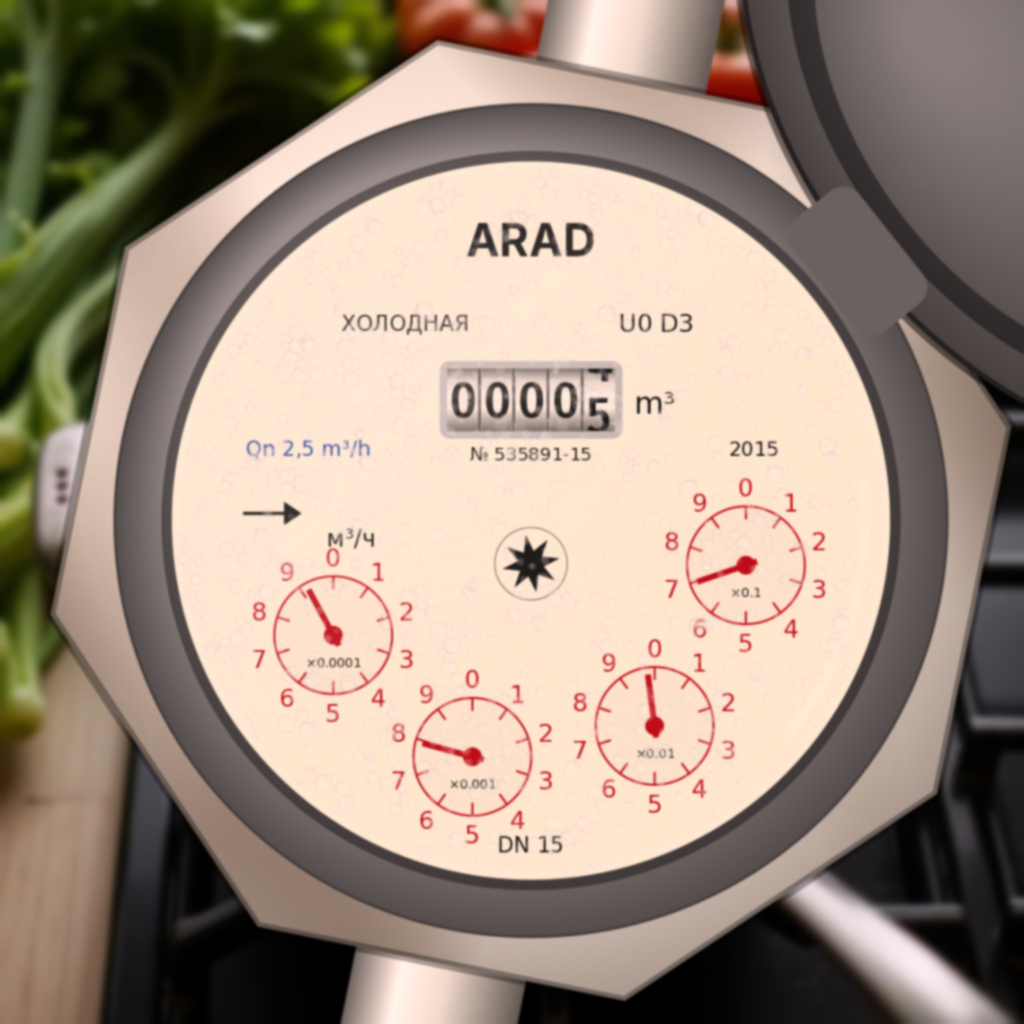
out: 4.6979 m³
